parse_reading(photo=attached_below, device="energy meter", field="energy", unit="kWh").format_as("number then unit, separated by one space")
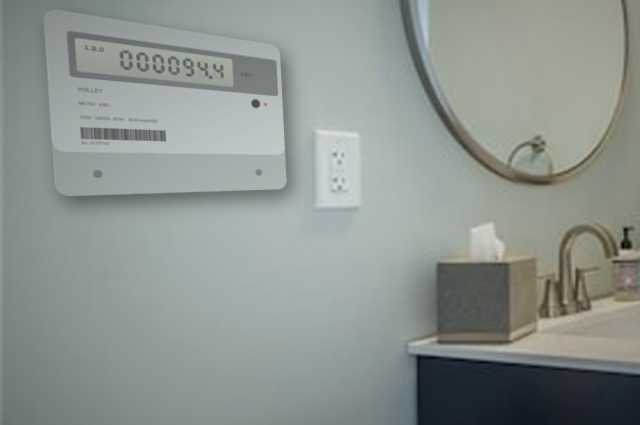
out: 94.4 kWh
